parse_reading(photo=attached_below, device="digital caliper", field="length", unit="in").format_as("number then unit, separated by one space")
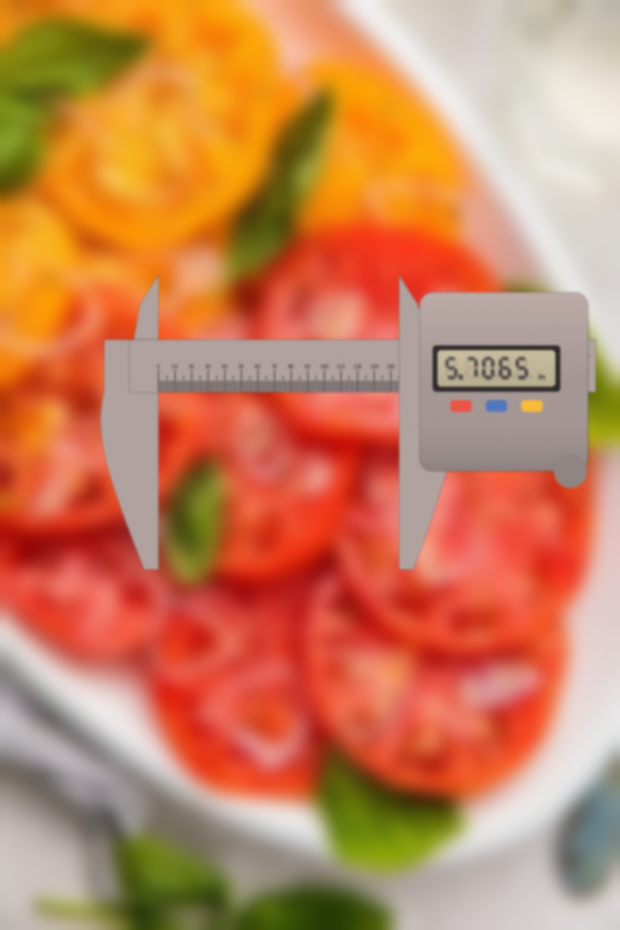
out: 5.7065 in
